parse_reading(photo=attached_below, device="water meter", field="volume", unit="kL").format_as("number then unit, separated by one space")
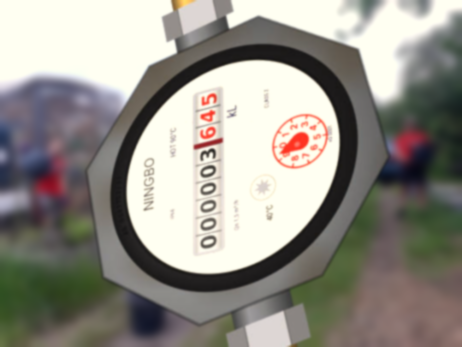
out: 3.6449 kL
